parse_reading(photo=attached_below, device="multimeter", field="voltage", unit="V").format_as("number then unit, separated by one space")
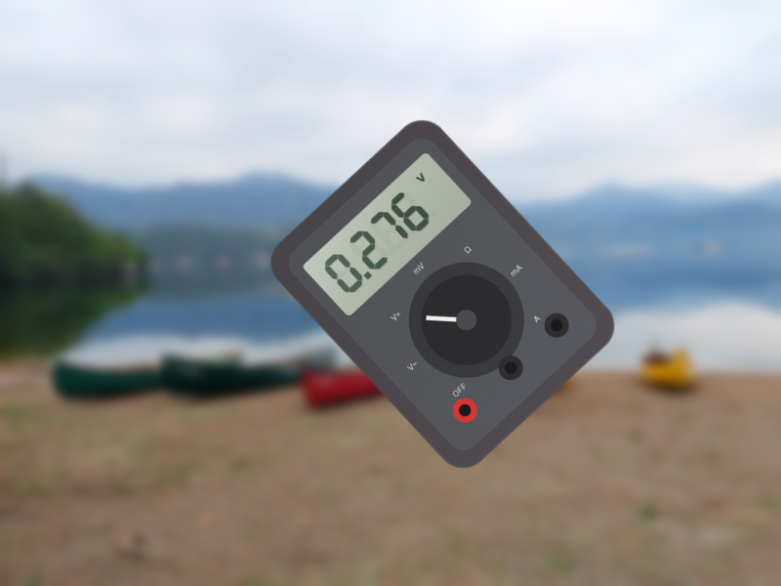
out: 0.276 V
